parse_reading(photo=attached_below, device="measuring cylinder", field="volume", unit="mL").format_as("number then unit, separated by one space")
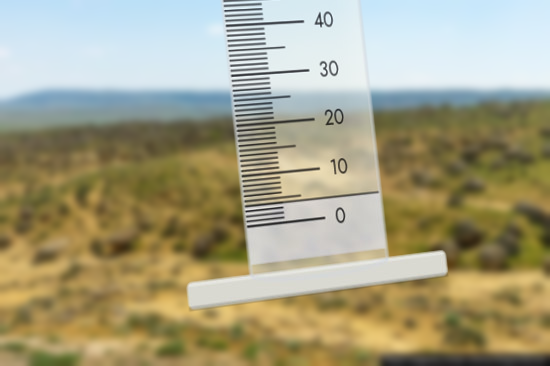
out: 4 mL
